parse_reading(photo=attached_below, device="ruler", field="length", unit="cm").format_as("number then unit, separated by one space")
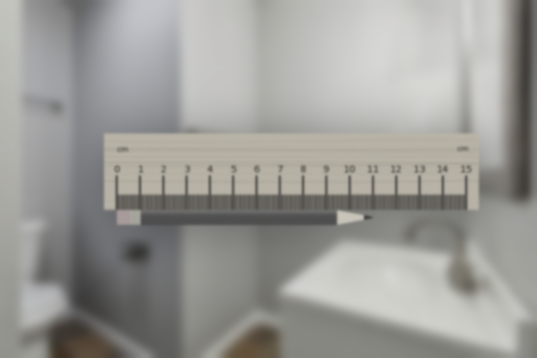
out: 11 cm
